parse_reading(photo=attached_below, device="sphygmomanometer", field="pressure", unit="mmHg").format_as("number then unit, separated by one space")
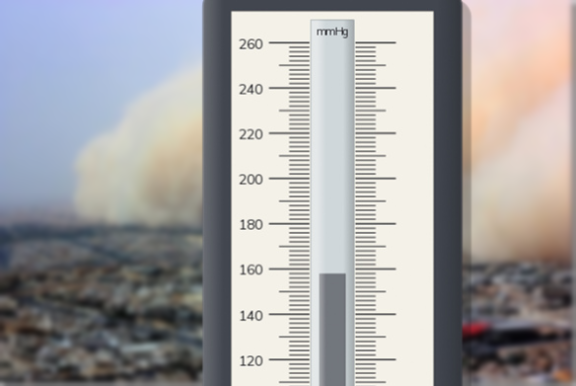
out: 158 mmHg
